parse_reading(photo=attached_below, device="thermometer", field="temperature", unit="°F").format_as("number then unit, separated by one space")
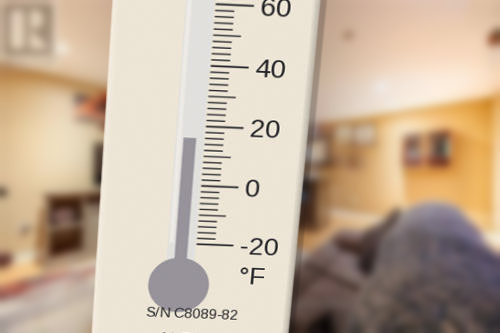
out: 16 °F
